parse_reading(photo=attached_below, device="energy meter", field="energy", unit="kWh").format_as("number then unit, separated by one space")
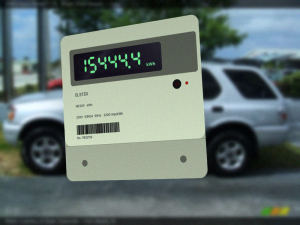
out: 15444.4 kWh
